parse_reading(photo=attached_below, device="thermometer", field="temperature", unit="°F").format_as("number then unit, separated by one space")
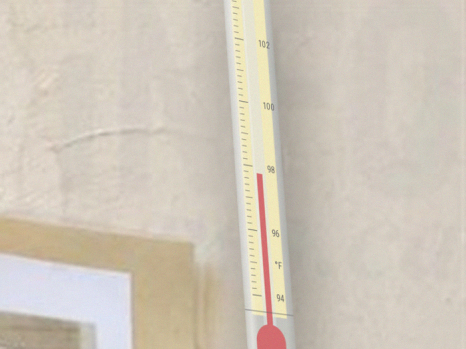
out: 97.8 °F
